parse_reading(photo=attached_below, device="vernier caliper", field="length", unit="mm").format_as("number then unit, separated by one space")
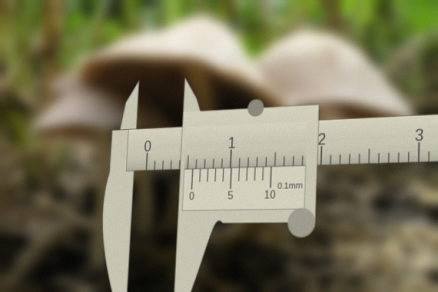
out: 5.6 mm
